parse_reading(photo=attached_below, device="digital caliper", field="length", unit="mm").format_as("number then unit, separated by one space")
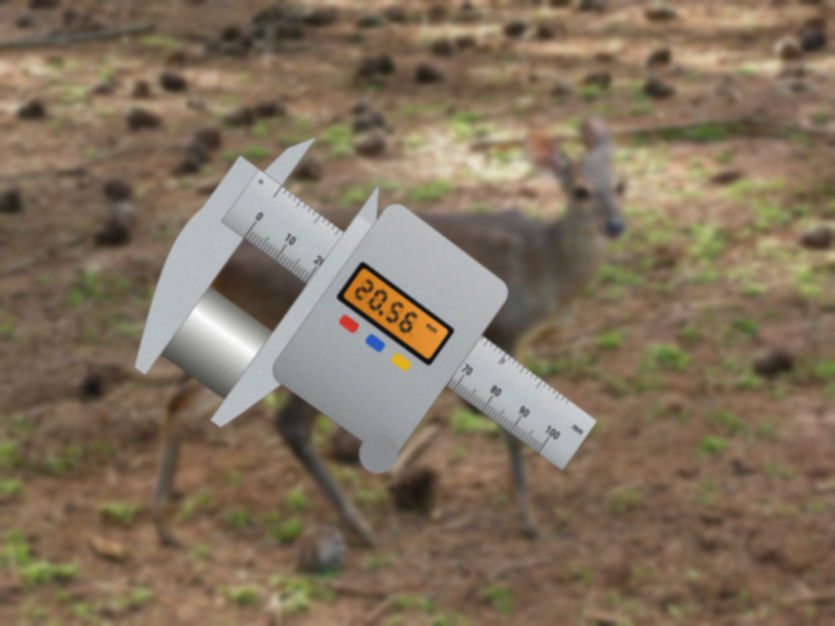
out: 20.56 mm
